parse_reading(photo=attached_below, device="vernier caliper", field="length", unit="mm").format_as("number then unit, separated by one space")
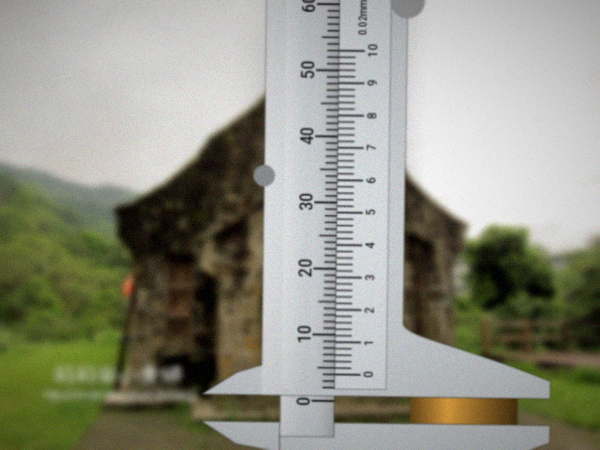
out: 4.0 mm
